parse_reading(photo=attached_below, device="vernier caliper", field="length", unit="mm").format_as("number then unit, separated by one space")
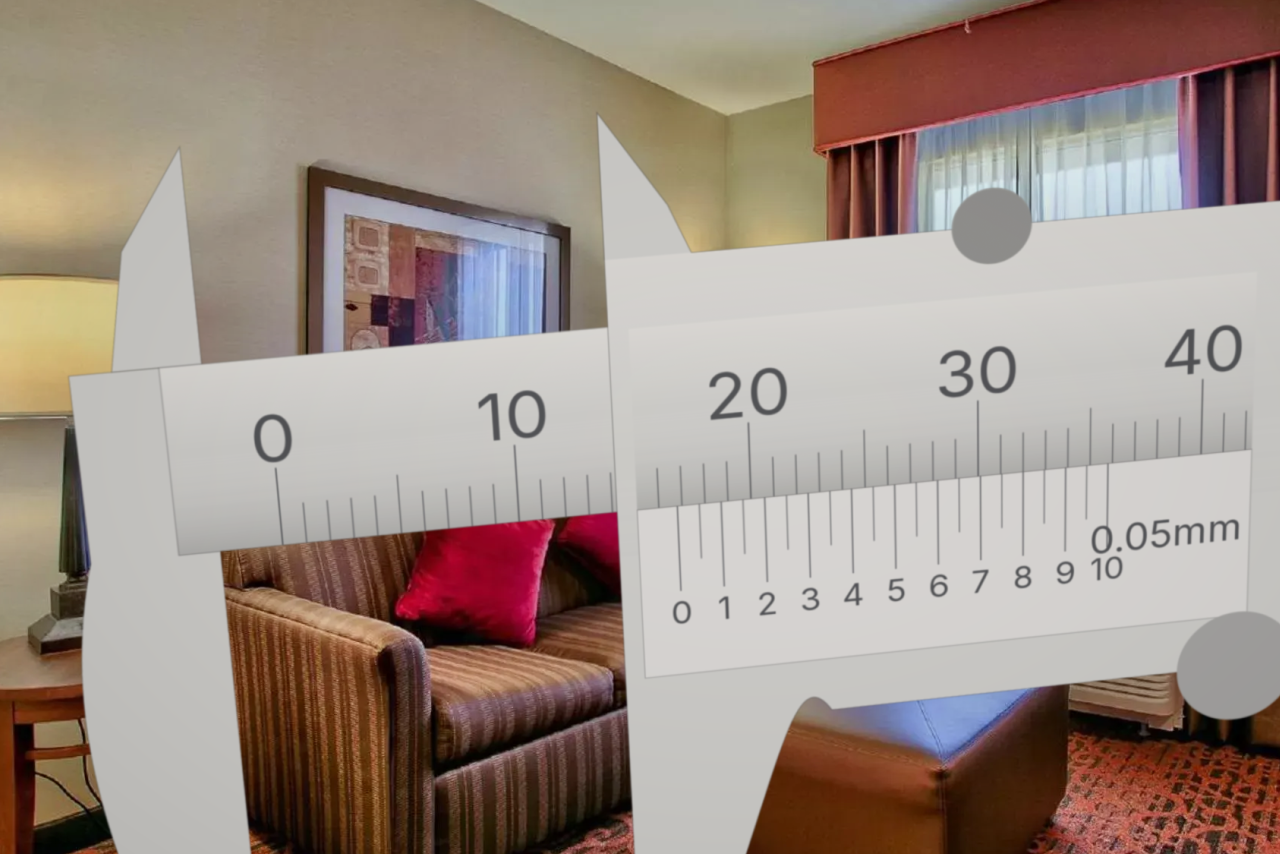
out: 16.8 mm
